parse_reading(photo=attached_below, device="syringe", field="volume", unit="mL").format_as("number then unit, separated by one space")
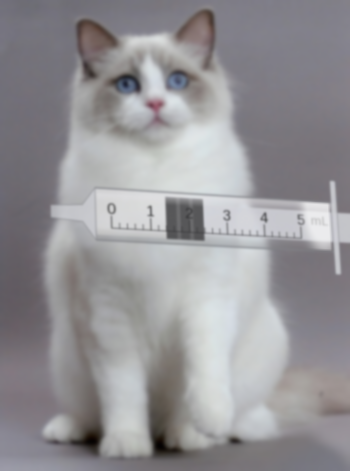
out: 1.4 mL
